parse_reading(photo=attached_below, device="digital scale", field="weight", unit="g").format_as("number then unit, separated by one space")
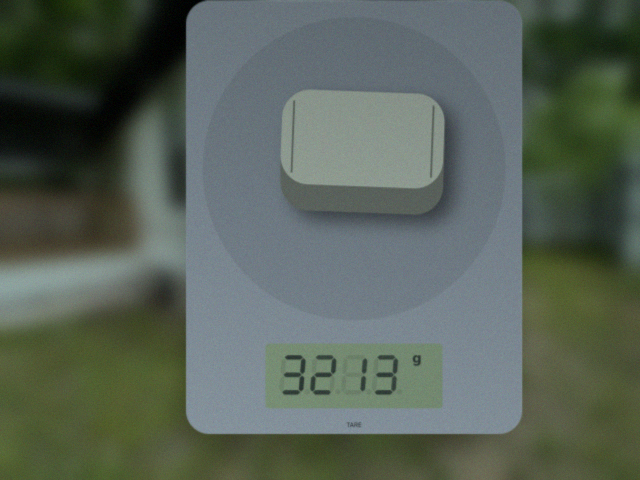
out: 3213 g
